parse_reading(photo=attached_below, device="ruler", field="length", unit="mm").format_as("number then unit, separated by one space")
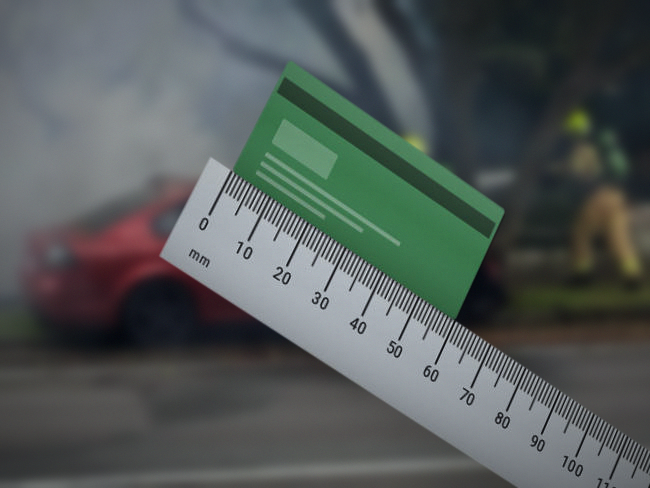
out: 60 mm
